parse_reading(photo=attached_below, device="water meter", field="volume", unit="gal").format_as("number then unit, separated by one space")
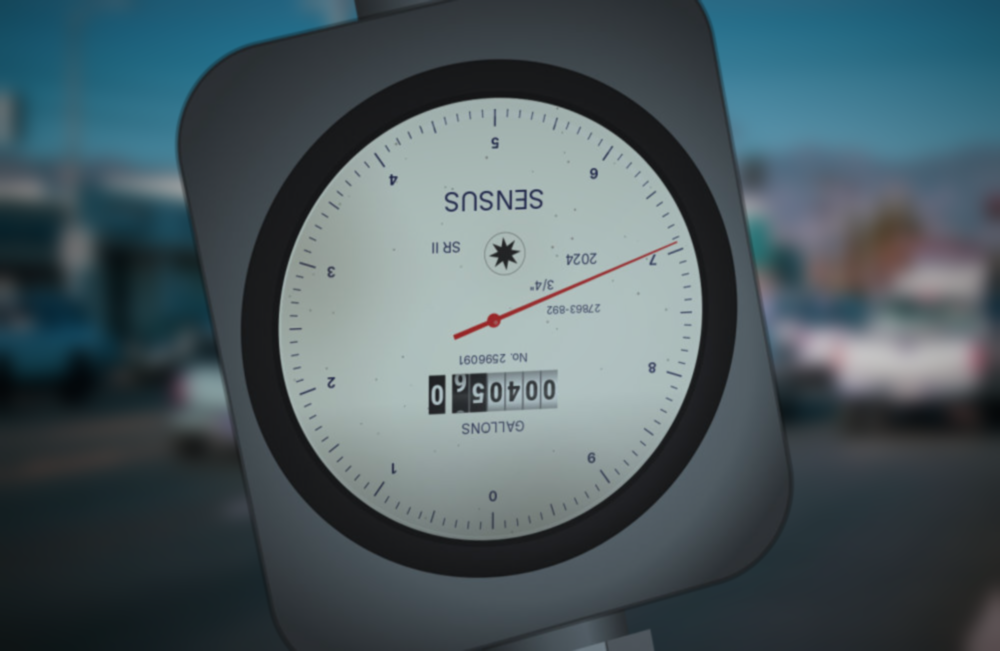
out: 40556.9 gal
